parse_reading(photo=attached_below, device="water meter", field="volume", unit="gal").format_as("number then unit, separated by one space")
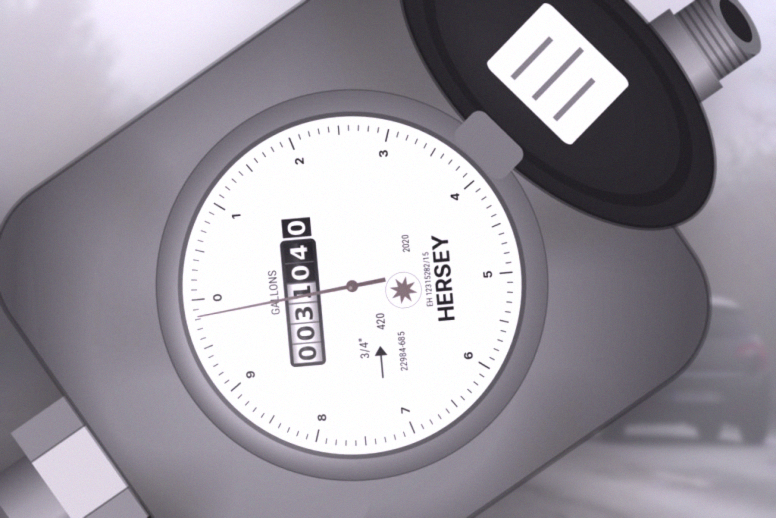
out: 31039.8 gal
